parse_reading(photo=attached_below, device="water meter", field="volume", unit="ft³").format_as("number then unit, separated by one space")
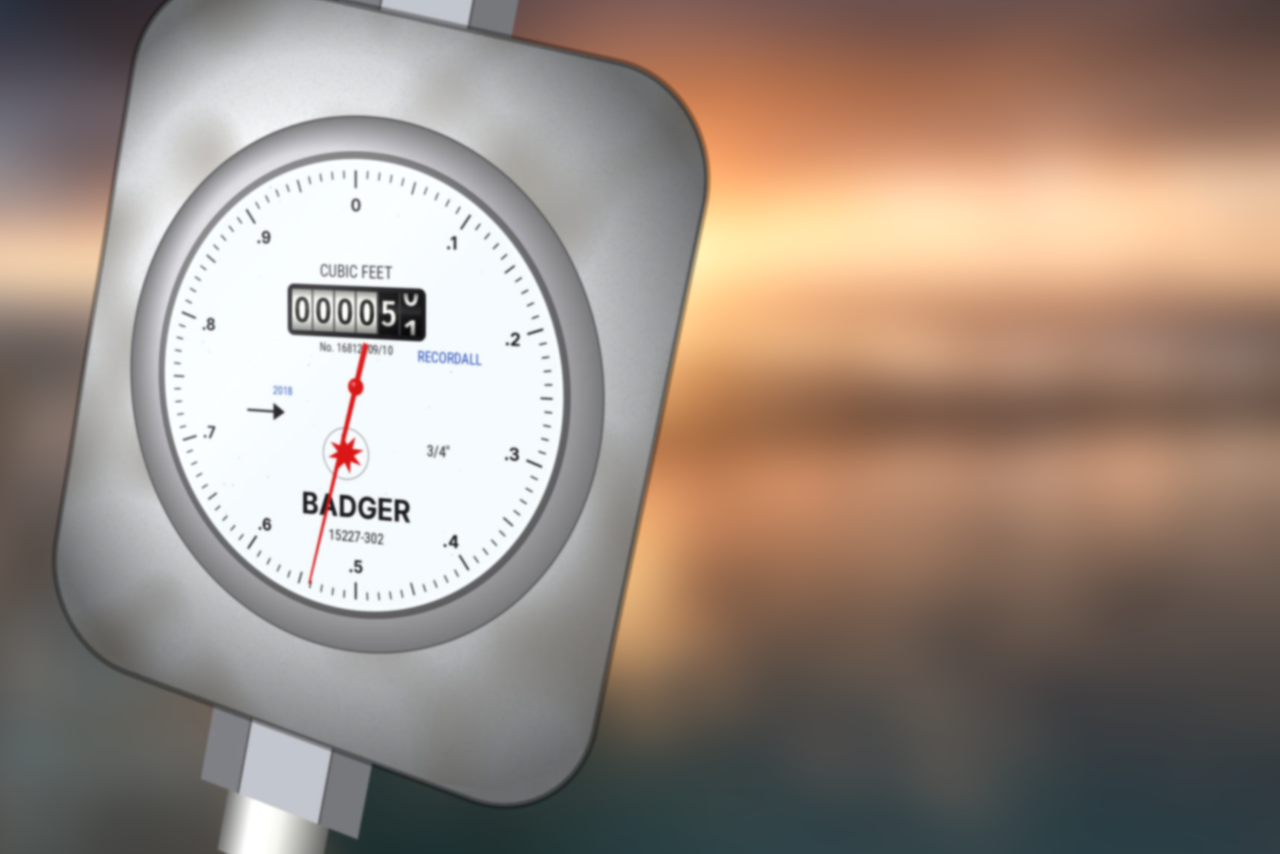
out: 50.54 ft³
